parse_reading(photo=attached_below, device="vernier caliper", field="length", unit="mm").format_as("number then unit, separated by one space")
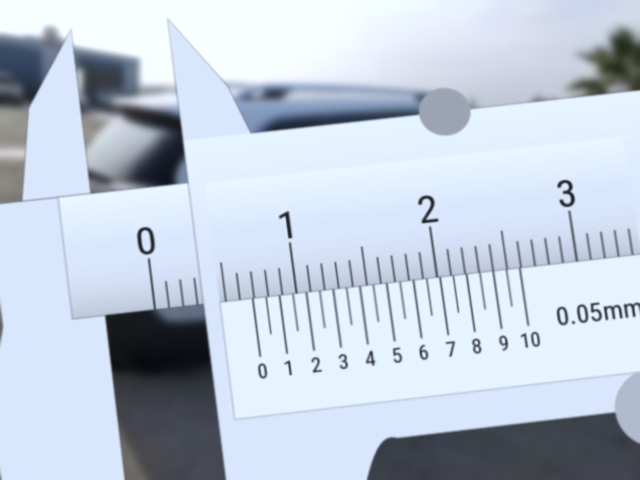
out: 6.9 mm
